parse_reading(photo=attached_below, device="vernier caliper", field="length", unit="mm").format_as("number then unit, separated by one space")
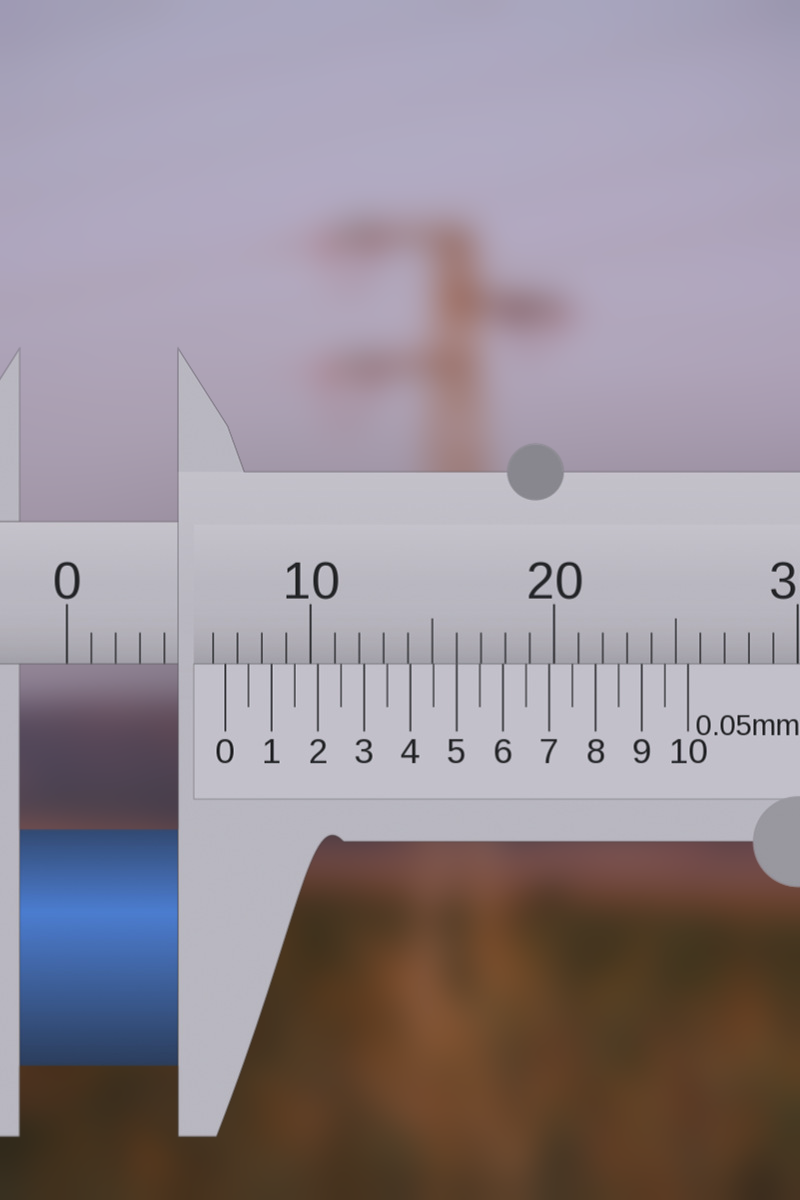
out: 6.50 mm
